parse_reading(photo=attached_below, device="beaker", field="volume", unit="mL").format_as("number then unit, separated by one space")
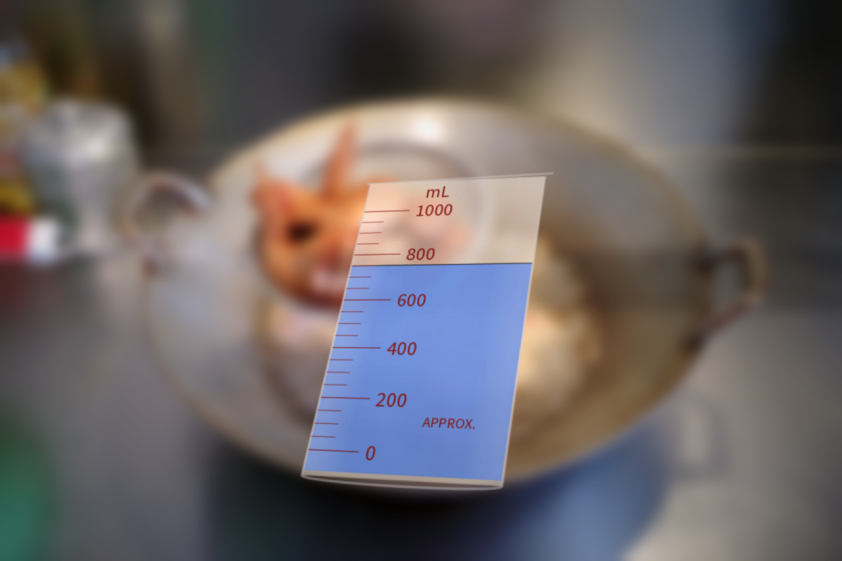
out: 750 mL
